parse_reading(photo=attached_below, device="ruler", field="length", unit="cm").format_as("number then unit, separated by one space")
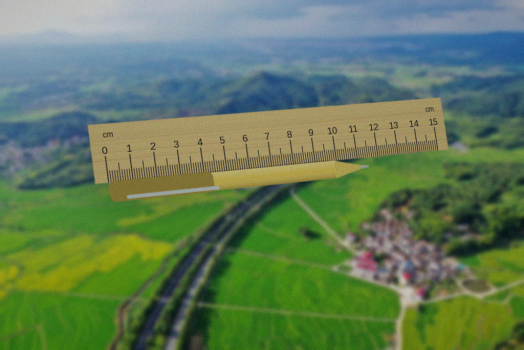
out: 11.5 cm
